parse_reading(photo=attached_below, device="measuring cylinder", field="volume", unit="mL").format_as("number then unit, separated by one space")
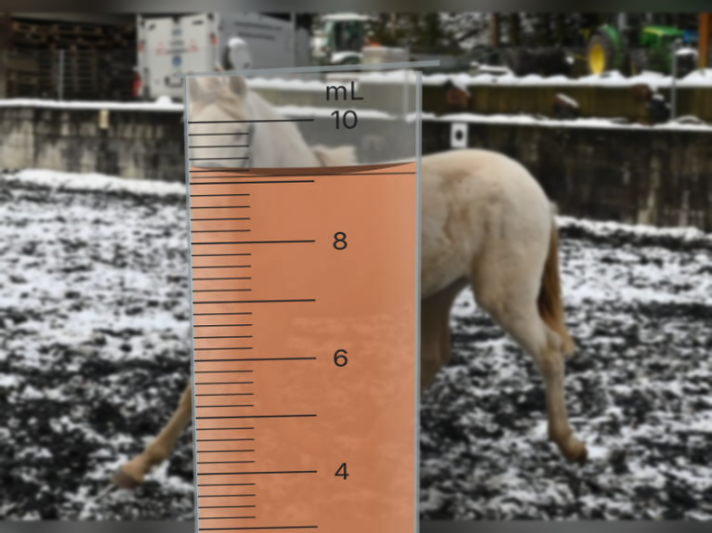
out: 9.1 mL
